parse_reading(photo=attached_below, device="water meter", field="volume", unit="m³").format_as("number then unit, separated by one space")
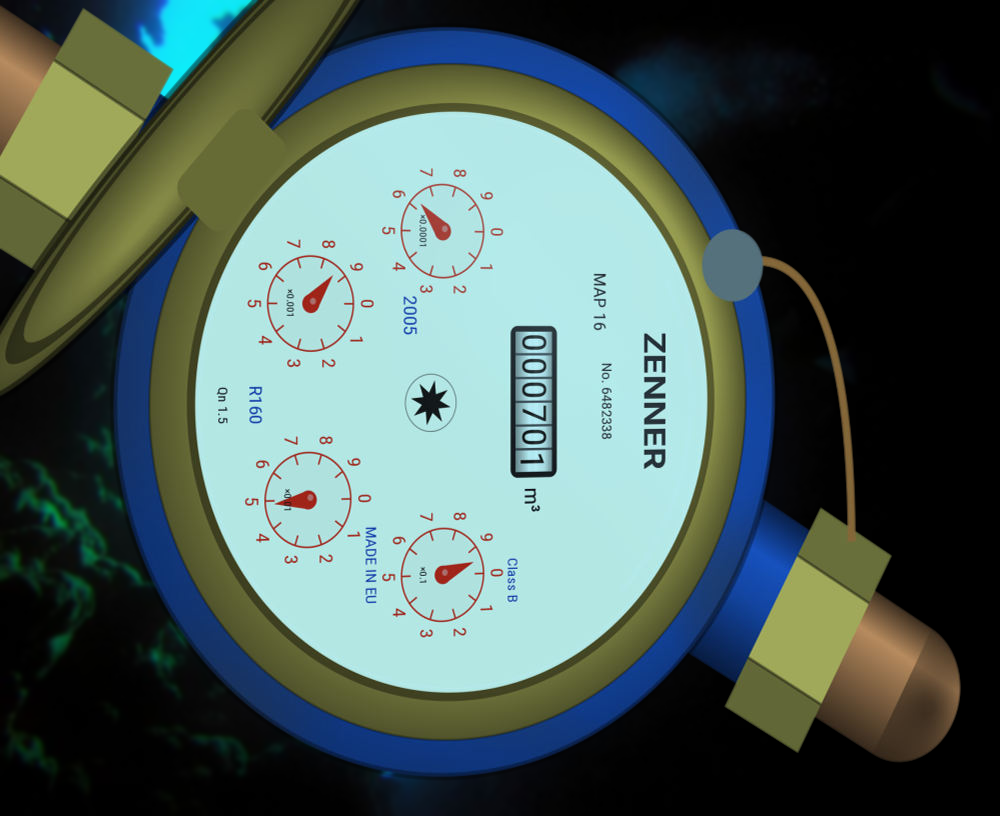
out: 700.9486 m³
